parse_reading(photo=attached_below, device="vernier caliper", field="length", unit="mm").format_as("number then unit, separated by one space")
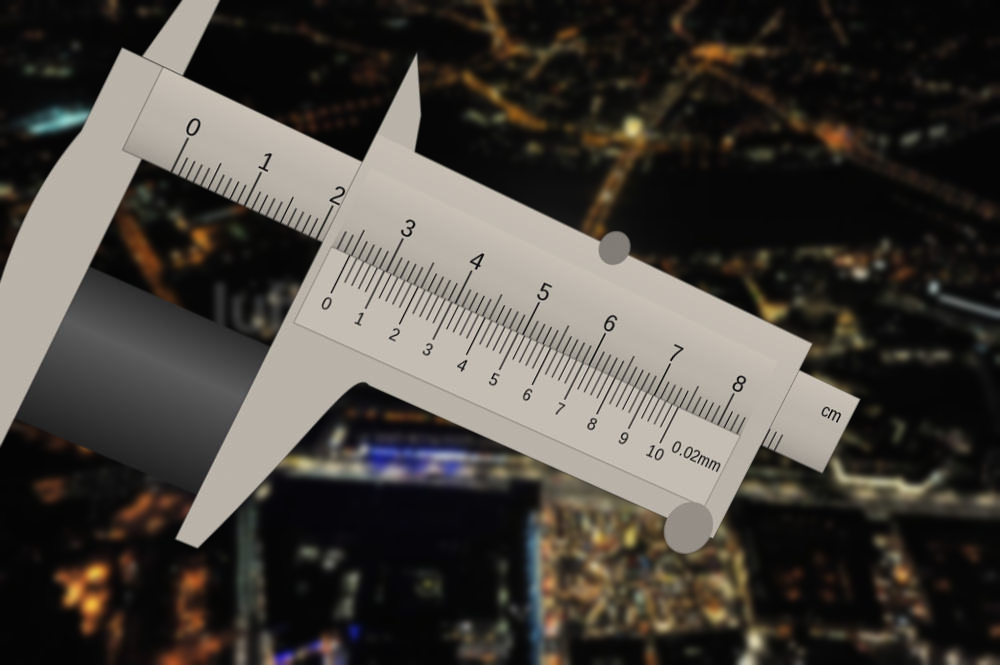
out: 24.8 mm
